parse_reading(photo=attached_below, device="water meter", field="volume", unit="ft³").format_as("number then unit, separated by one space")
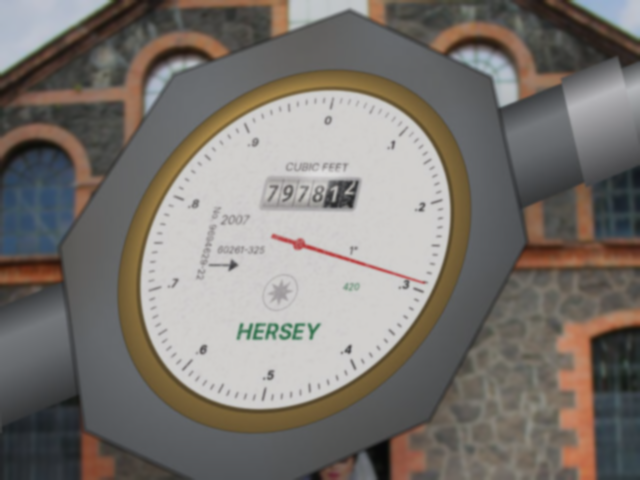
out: 797812.29 ft³
